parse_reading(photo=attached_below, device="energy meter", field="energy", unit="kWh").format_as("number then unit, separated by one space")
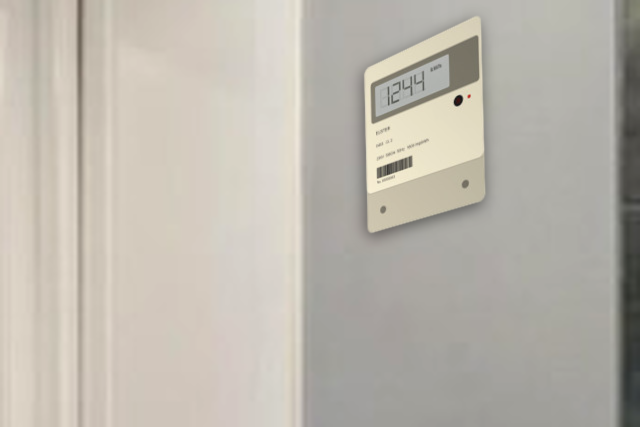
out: 1244 kWh
